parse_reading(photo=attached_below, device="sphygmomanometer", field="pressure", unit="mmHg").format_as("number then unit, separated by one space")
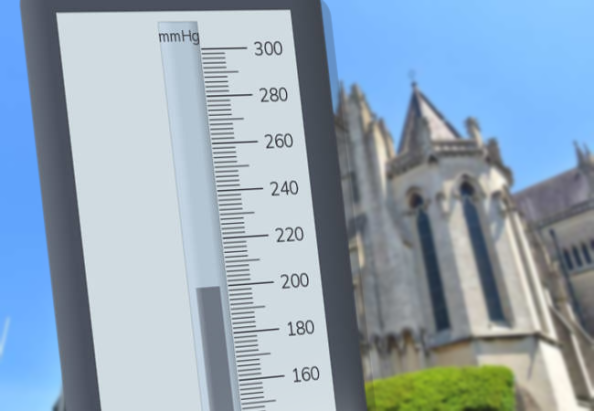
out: 200 mmHg
